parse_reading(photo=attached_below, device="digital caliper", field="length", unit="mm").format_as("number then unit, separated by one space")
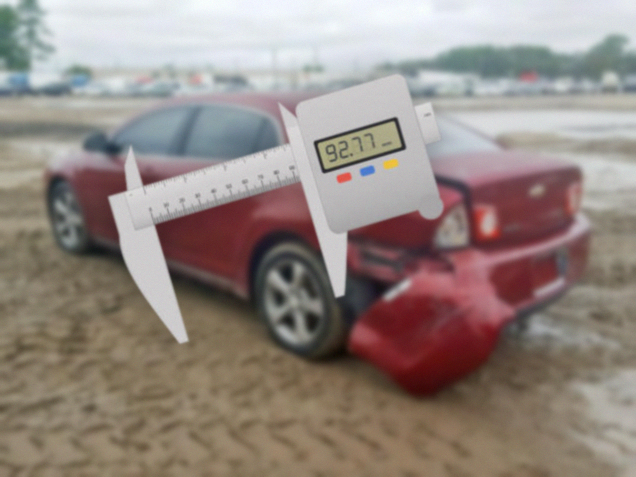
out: 92.77 mm
